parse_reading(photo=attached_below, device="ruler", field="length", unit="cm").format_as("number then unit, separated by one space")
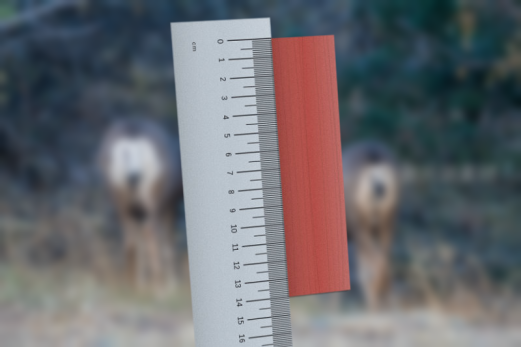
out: 14 cm
